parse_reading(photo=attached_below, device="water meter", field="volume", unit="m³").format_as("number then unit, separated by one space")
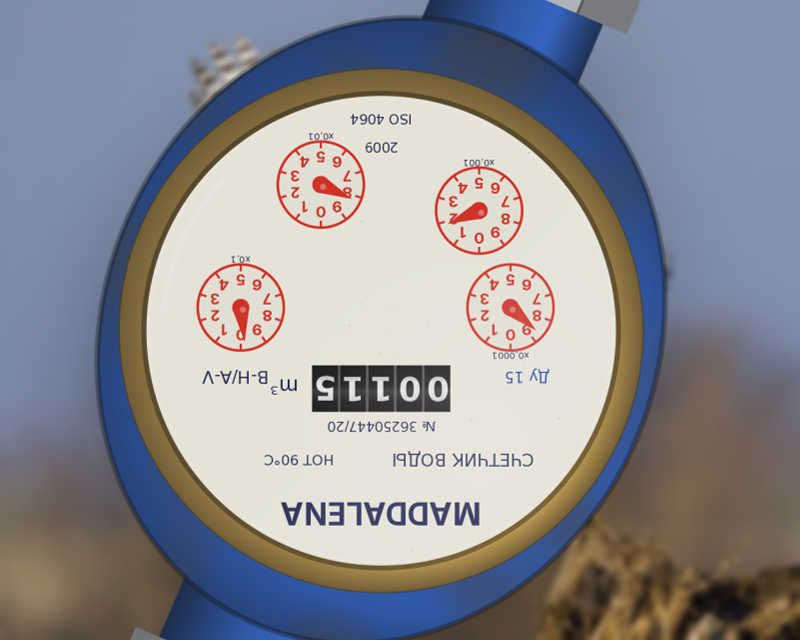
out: 114.9818 m³
